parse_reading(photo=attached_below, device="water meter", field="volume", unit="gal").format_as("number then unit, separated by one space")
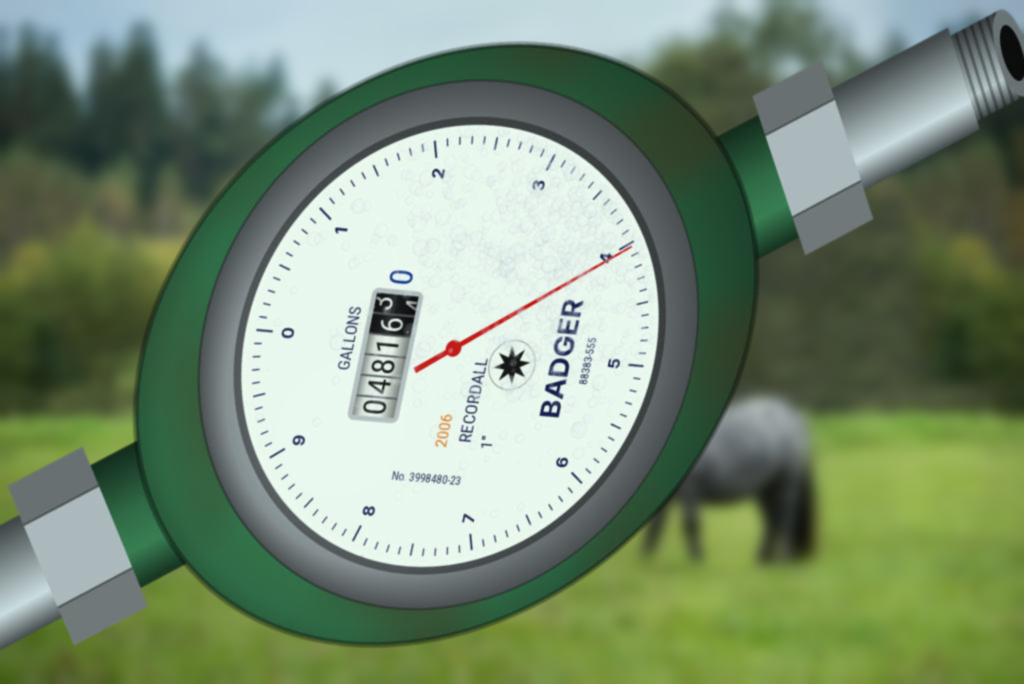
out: 481634.0 gal
